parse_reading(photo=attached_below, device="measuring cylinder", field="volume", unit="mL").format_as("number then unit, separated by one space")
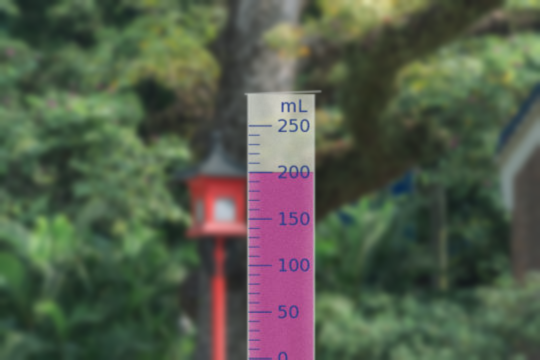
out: 200 mL
